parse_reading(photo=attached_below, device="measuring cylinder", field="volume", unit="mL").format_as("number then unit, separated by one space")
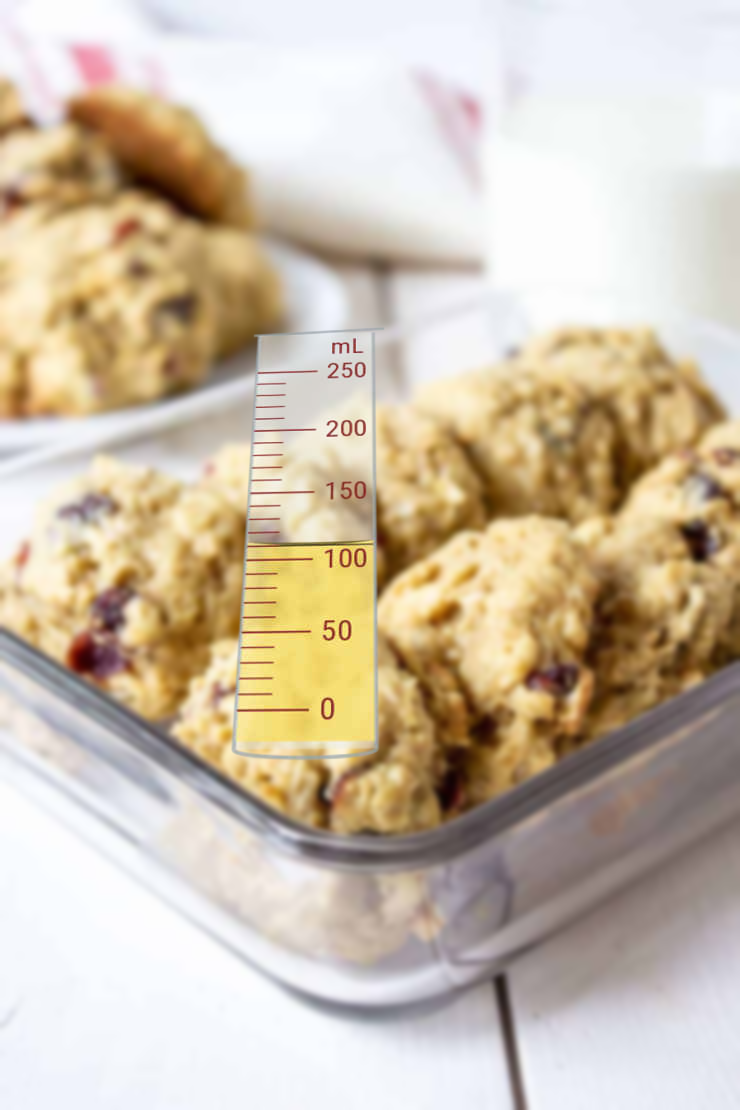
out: 110 mL
